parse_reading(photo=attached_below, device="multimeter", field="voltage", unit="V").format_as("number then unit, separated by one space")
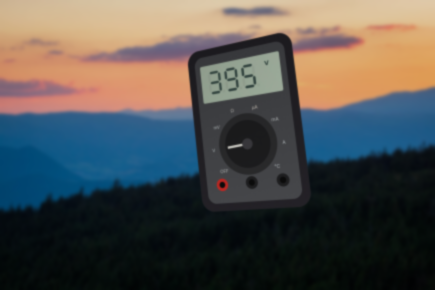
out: 395 V
